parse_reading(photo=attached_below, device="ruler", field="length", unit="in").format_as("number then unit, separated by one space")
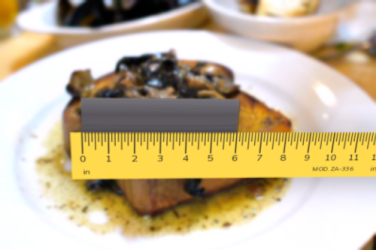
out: 6 in
